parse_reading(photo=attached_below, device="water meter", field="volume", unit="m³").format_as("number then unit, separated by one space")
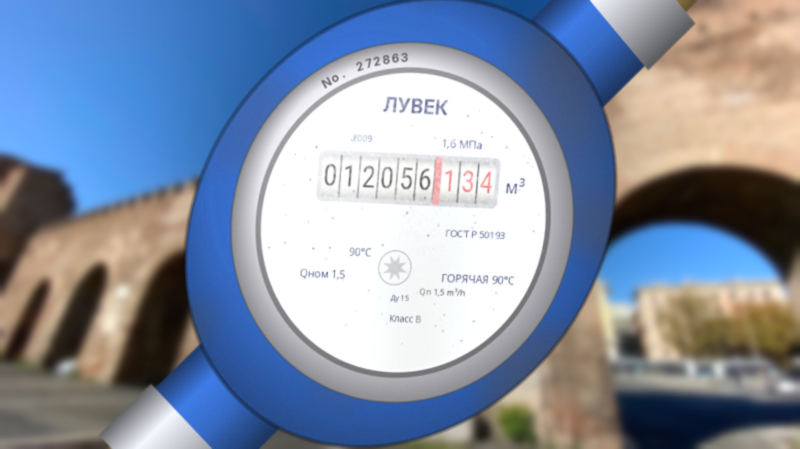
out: 12056.134 m³
